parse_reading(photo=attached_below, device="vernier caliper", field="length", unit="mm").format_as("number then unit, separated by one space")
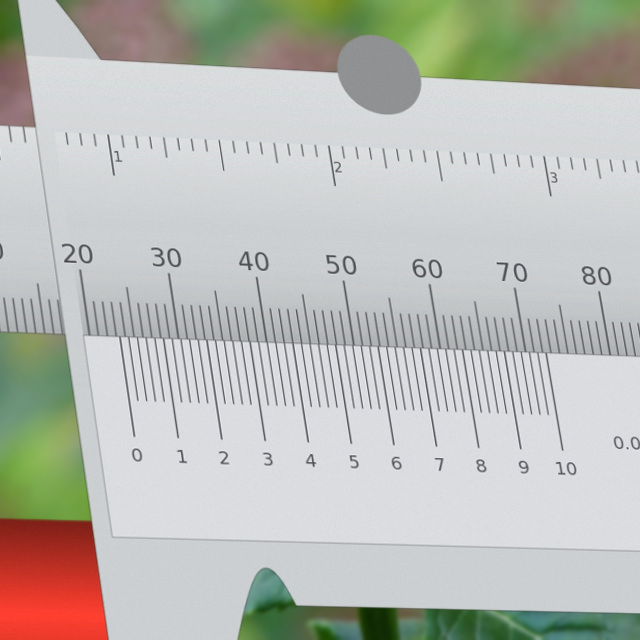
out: 23.4 mm
